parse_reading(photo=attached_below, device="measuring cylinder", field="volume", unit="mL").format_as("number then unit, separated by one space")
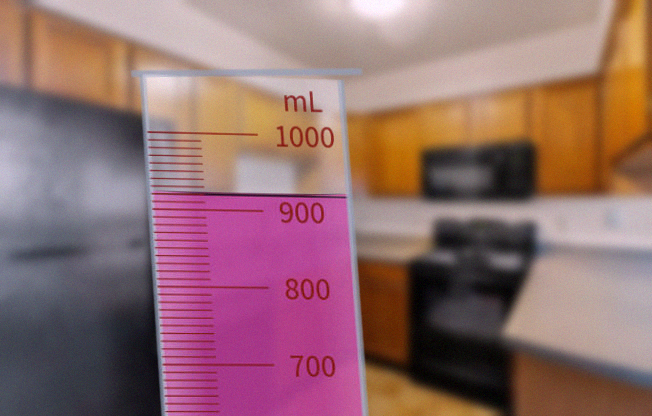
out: 920 mL
